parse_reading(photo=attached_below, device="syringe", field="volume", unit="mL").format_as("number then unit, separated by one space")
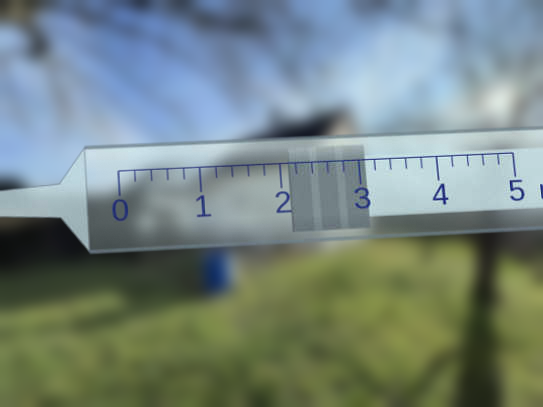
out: 2.1 mL
